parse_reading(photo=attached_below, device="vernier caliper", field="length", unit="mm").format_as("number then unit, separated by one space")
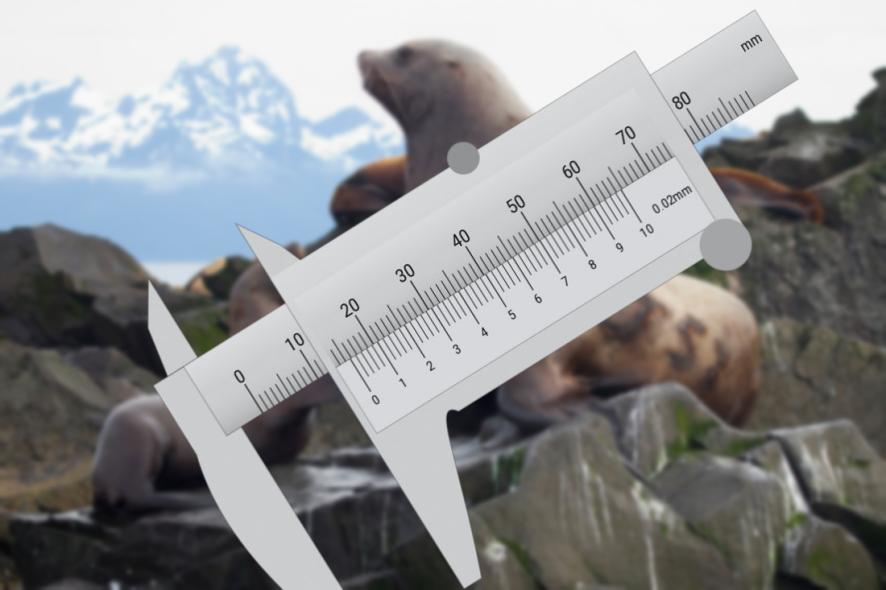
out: 15.8 mm
